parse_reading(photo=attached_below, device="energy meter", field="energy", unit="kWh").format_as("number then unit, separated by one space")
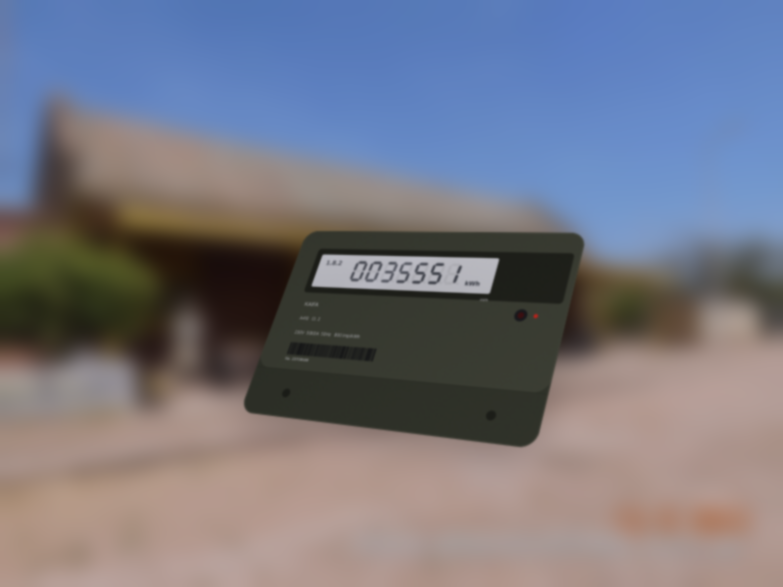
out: 35551 kWh
